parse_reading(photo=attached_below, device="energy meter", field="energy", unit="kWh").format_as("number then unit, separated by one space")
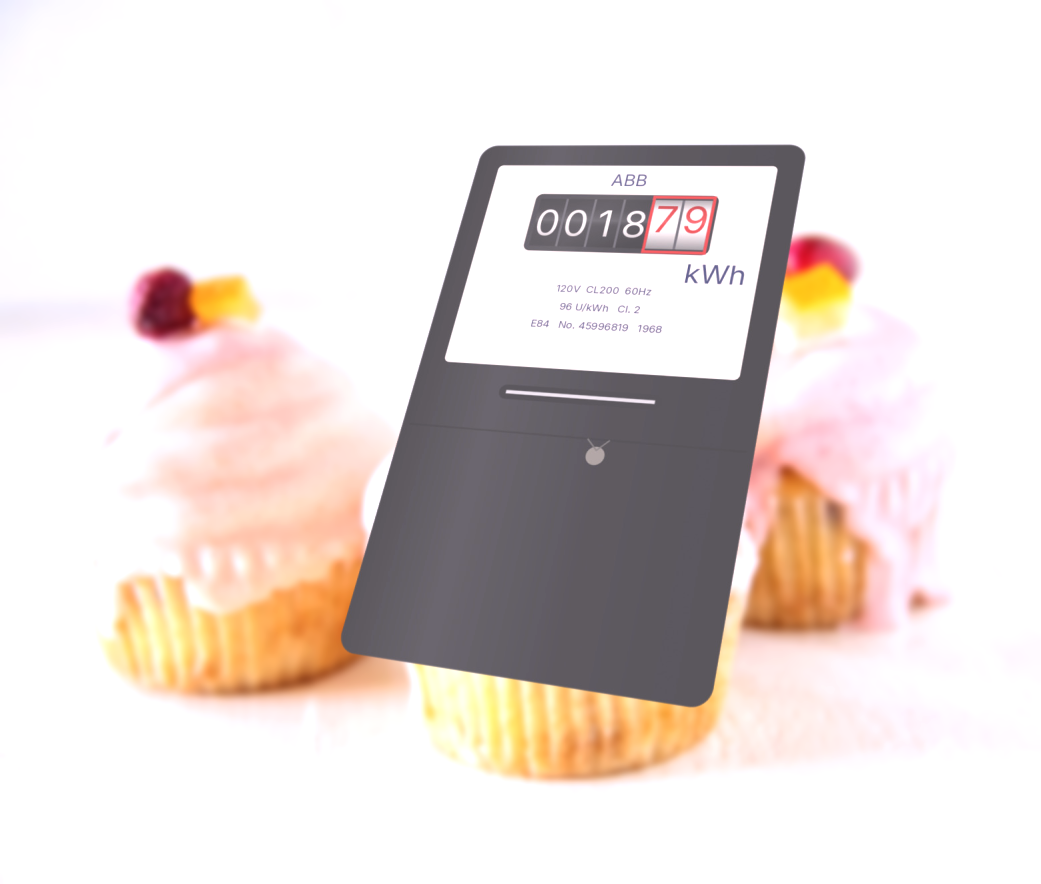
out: 18.79 kWh
